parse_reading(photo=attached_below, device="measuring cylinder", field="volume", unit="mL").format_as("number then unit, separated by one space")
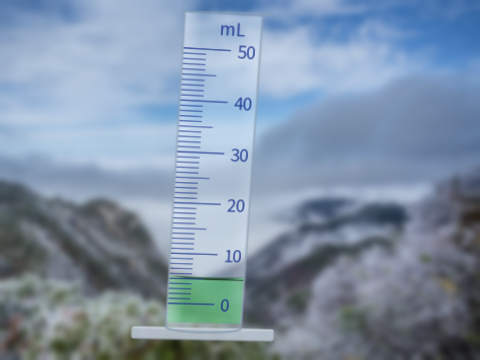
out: 5 mL
